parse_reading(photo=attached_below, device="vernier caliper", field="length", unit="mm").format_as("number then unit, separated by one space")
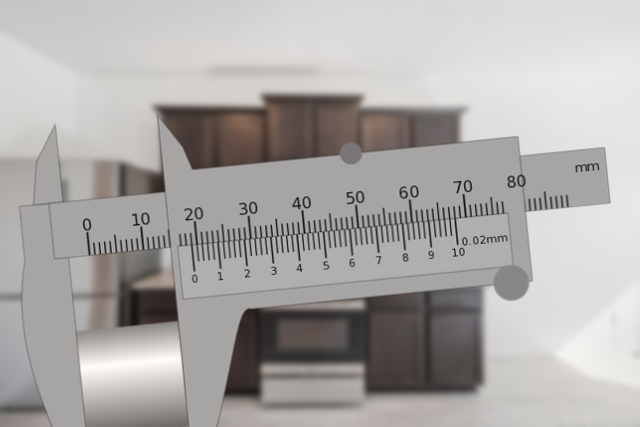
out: 19.0 mm
